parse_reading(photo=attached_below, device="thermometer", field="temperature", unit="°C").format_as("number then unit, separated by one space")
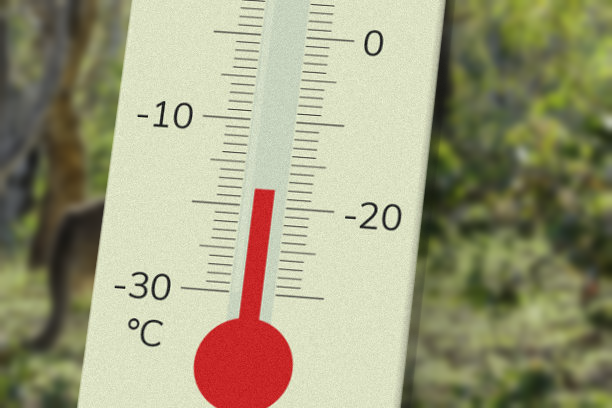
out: -18 °C
